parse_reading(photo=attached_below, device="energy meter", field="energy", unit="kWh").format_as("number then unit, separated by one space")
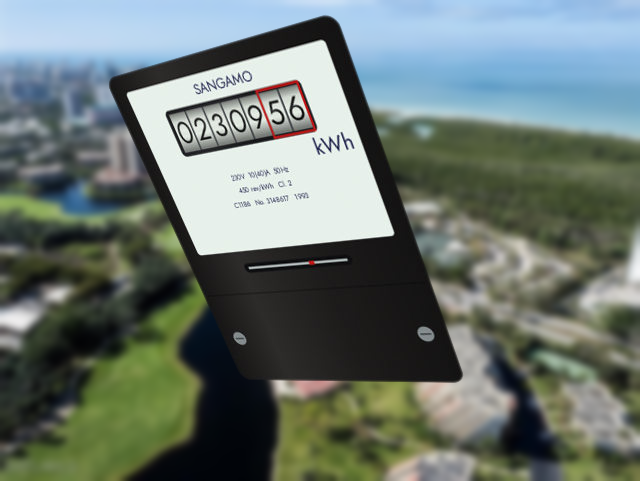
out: 2309.56 kWh
